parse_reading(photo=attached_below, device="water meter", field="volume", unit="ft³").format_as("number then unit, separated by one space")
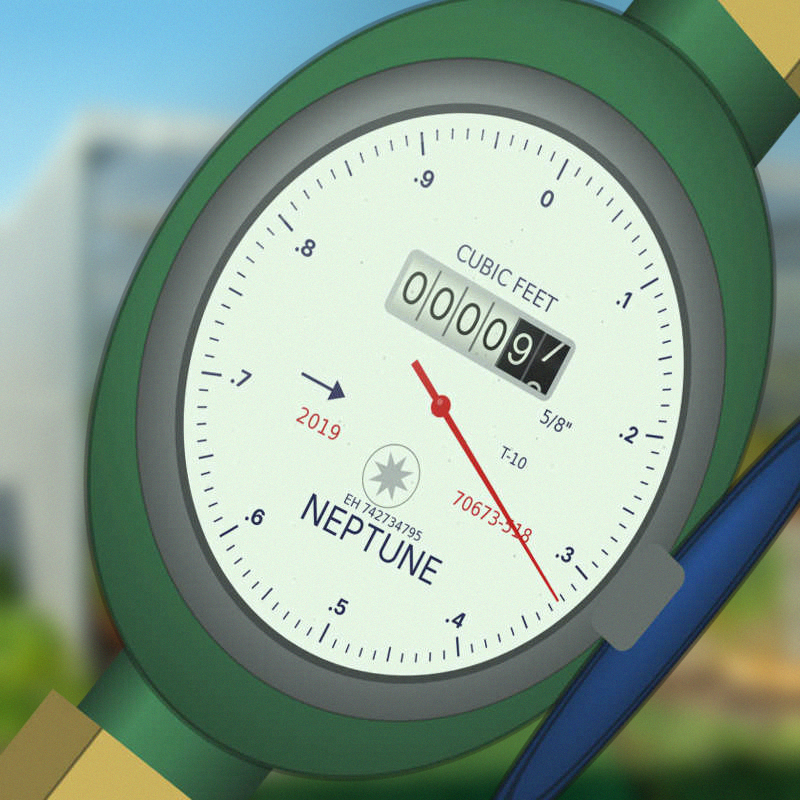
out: 97.32 ft³
